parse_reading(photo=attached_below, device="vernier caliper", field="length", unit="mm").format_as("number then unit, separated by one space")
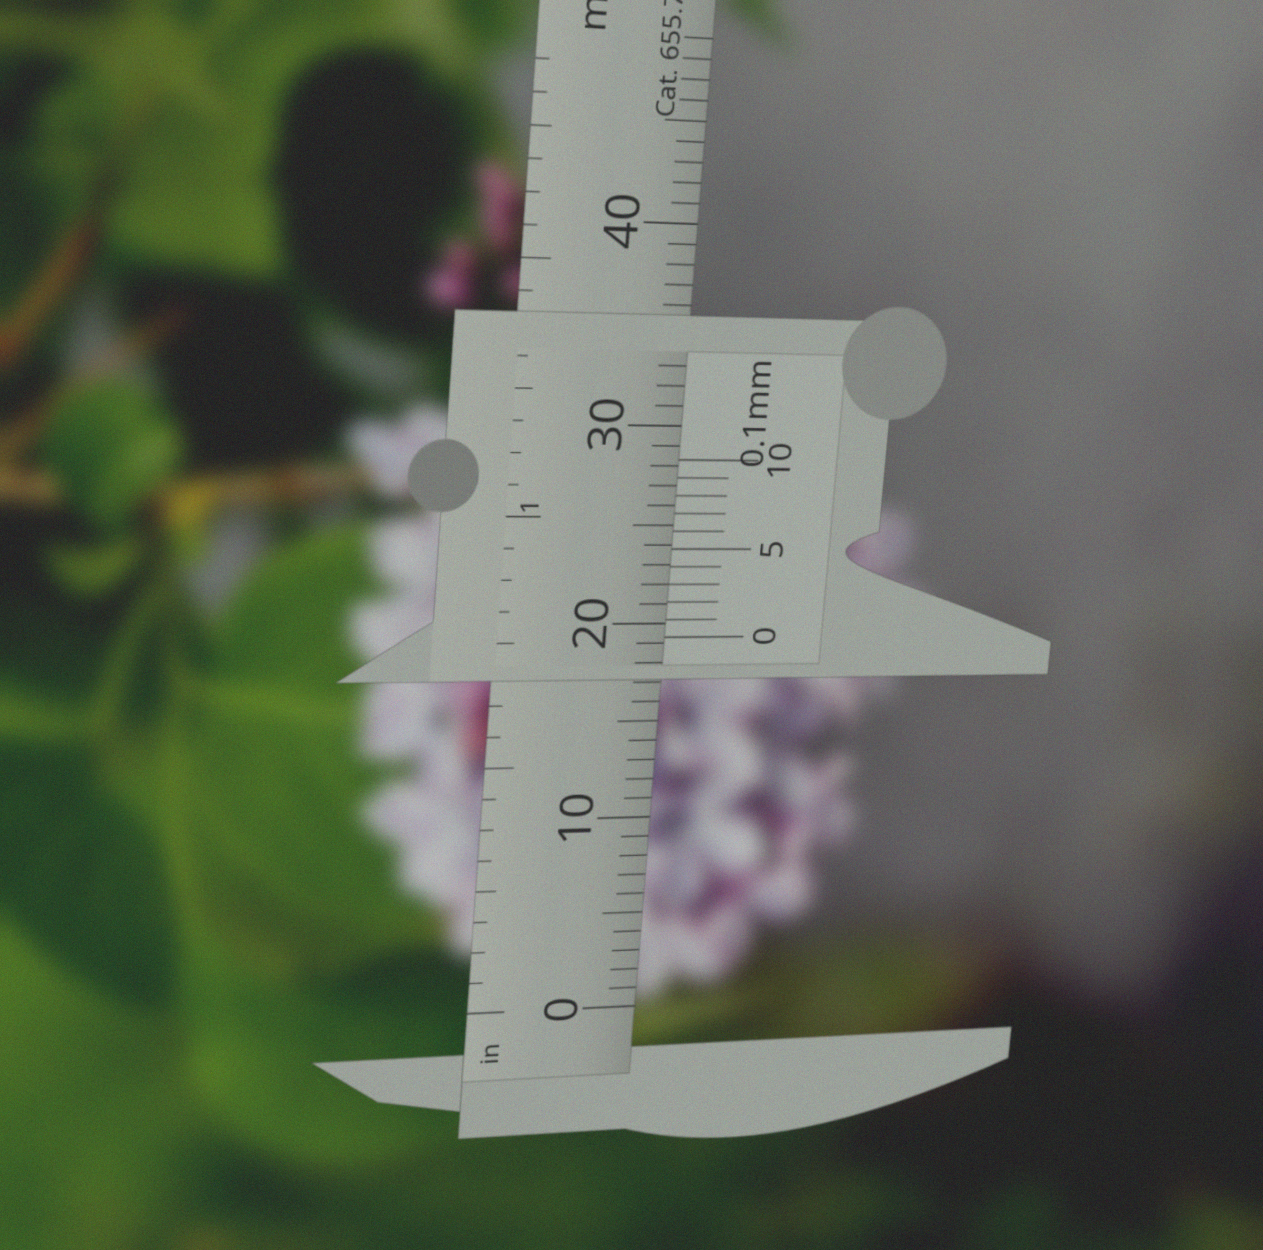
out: 19.3 mm
